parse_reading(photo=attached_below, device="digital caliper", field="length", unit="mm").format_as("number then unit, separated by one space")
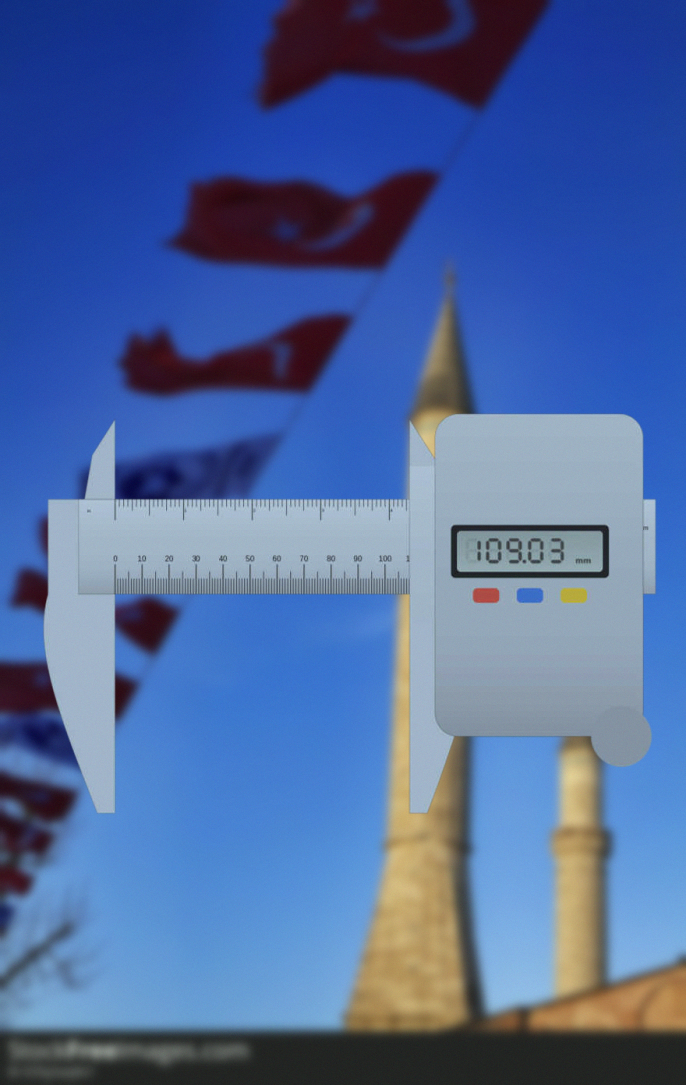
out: 109.03 mm
